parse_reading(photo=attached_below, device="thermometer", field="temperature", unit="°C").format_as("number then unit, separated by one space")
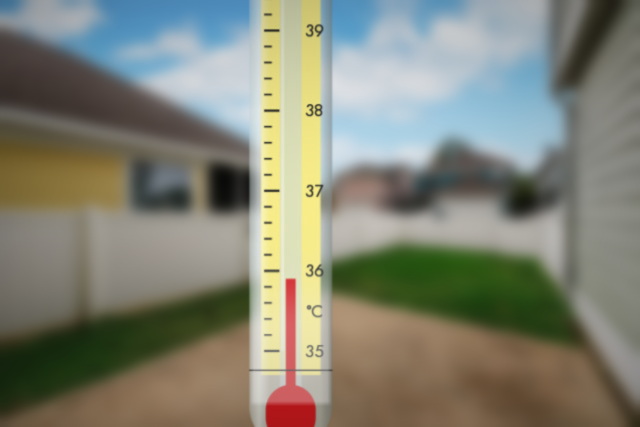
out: 35.9 °C
